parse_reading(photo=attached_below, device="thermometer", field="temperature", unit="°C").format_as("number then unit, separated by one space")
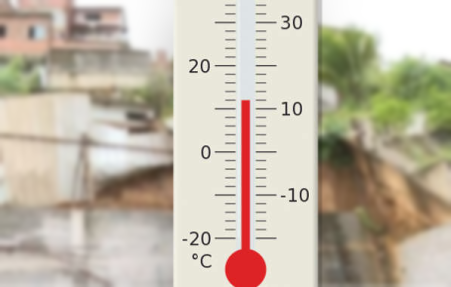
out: 12 °C
